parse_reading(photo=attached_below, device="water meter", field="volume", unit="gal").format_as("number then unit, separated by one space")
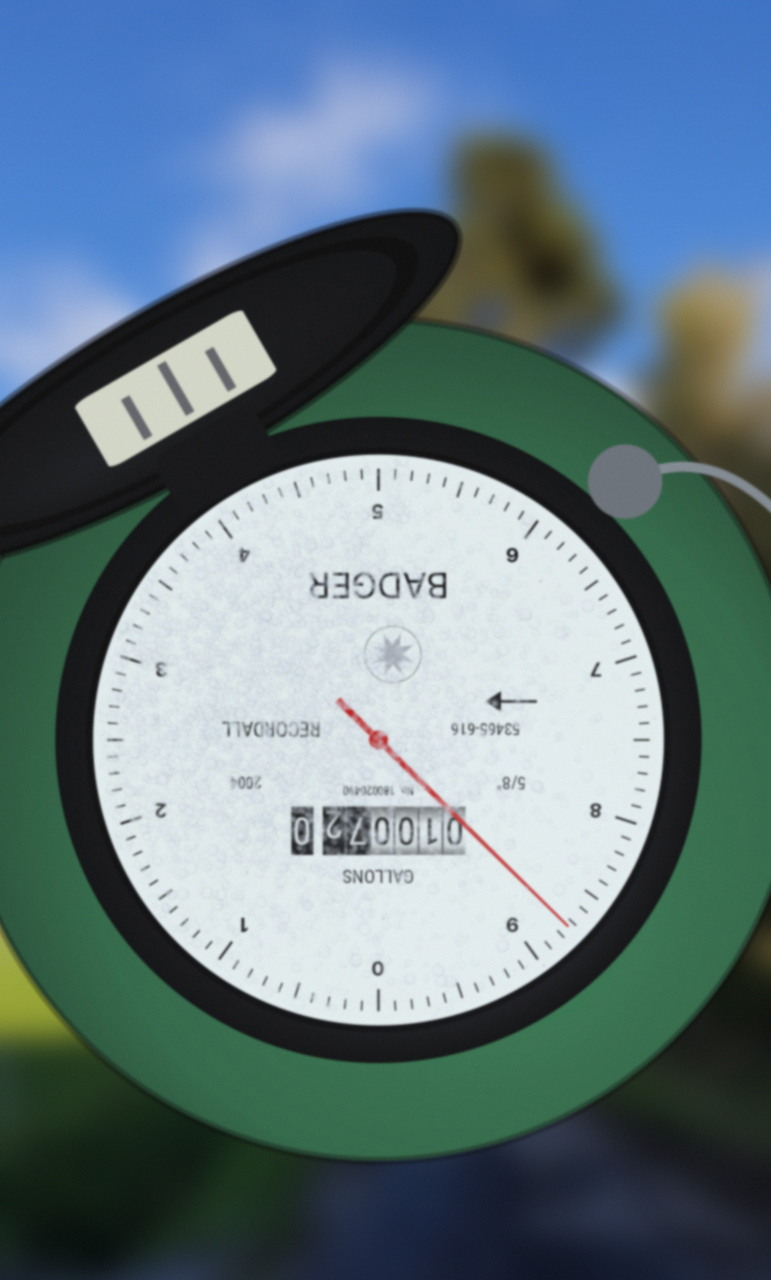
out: 100718.7 gal
